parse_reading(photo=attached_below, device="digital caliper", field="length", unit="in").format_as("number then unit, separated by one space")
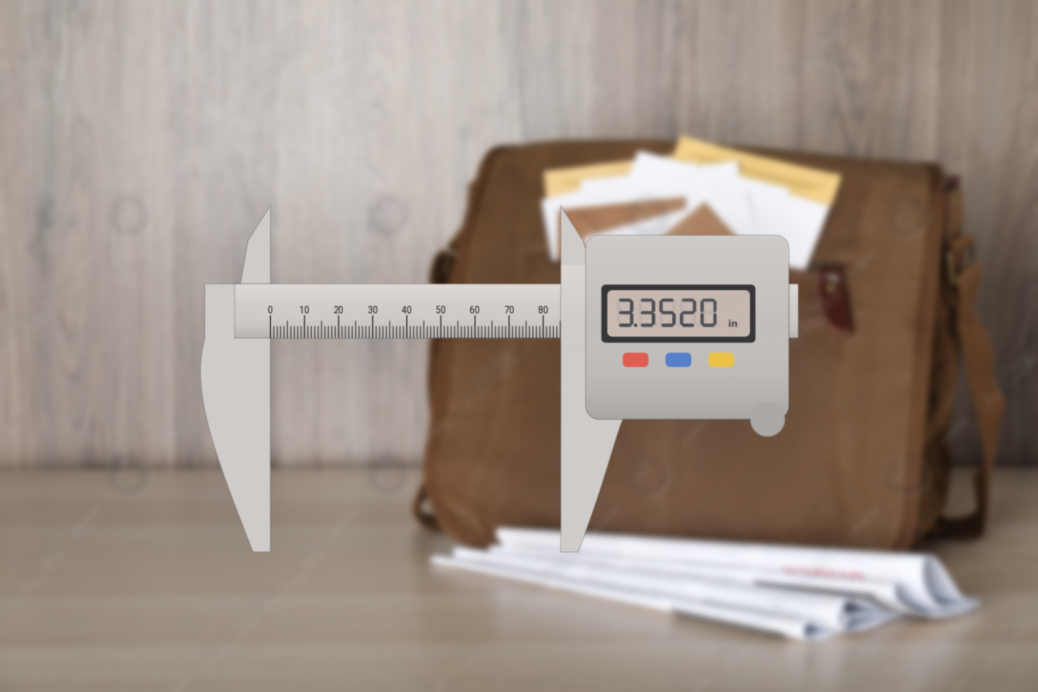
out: 3.3520 in
